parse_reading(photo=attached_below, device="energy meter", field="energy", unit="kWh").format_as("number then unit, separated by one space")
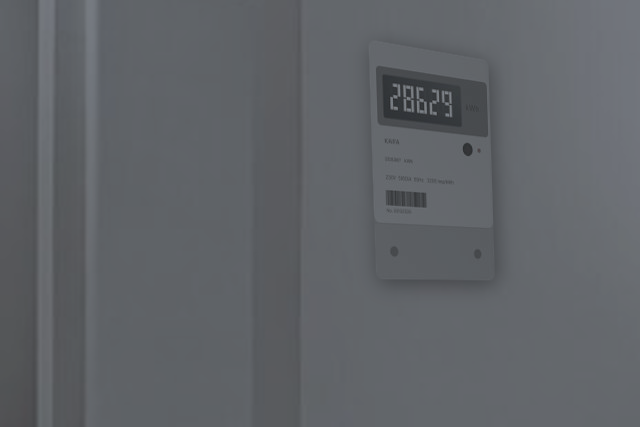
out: 28629 kWh
